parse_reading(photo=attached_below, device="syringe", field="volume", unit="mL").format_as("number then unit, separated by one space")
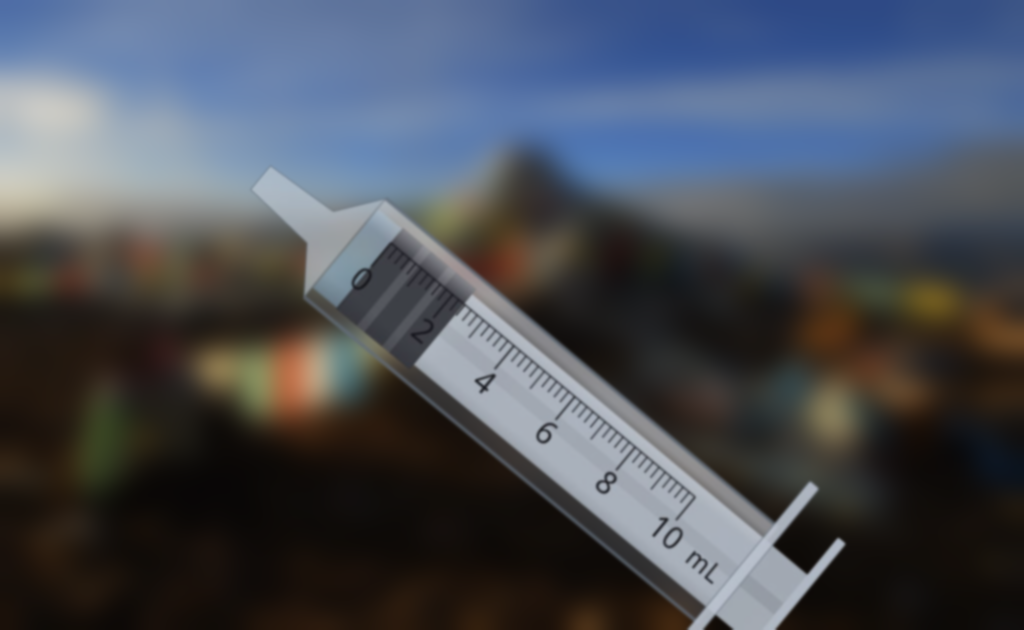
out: 0 mL
